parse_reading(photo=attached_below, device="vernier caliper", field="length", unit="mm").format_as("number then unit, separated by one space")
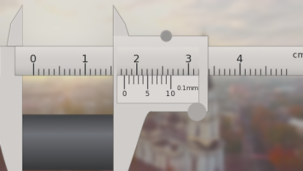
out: 17.6 mm
